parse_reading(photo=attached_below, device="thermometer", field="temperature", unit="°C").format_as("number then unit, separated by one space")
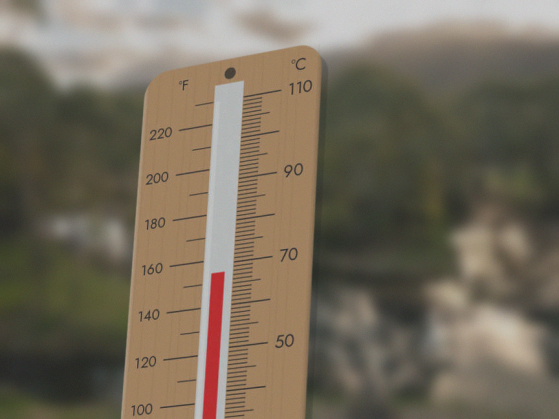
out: 68 °C
